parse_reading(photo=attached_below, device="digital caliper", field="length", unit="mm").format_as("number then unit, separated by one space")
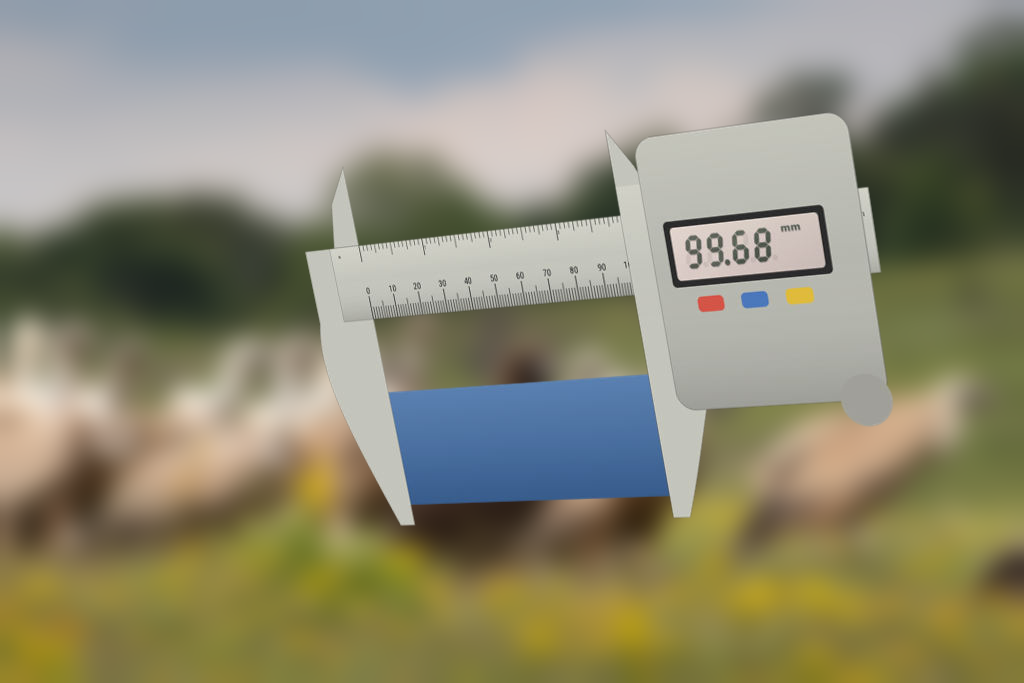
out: 99.68 mm
